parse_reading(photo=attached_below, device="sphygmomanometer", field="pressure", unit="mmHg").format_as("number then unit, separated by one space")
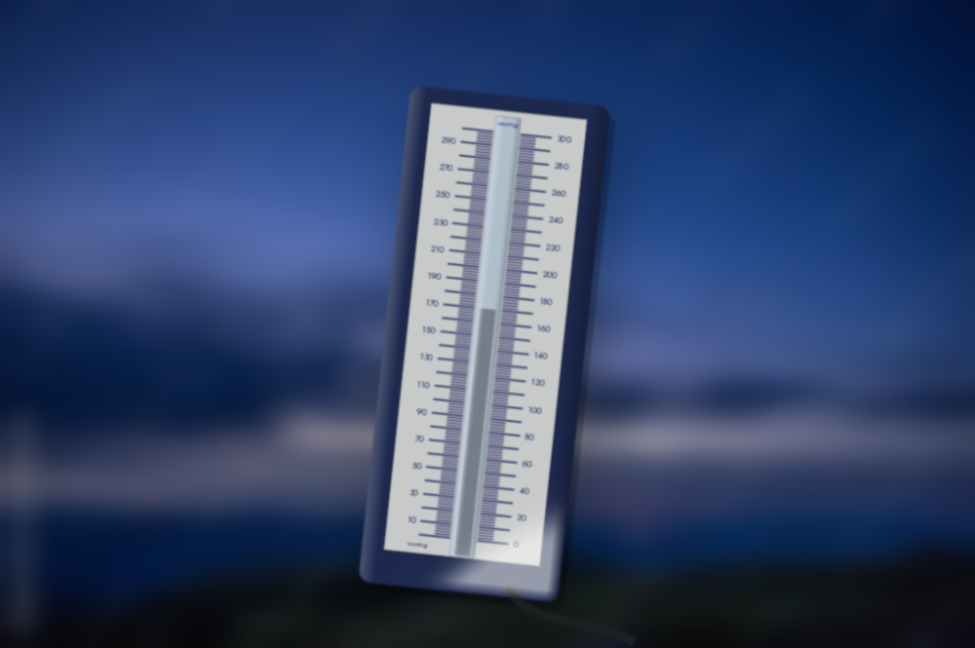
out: 170 mmHg
